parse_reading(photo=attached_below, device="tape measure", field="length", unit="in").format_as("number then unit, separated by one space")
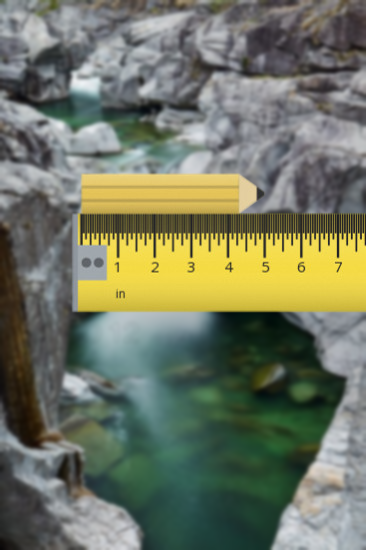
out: 5 in
